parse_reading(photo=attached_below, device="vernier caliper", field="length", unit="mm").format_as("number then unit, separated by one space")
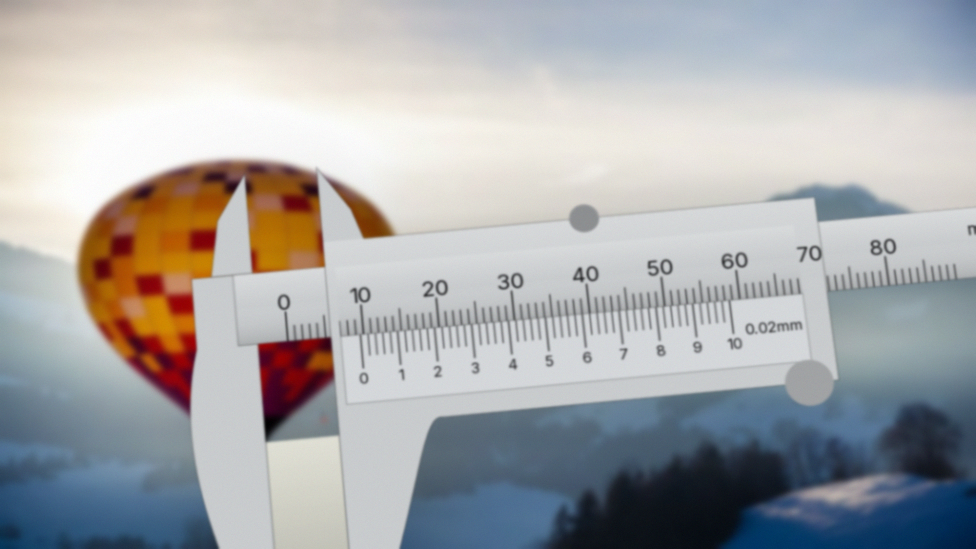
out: 9.6 mm
